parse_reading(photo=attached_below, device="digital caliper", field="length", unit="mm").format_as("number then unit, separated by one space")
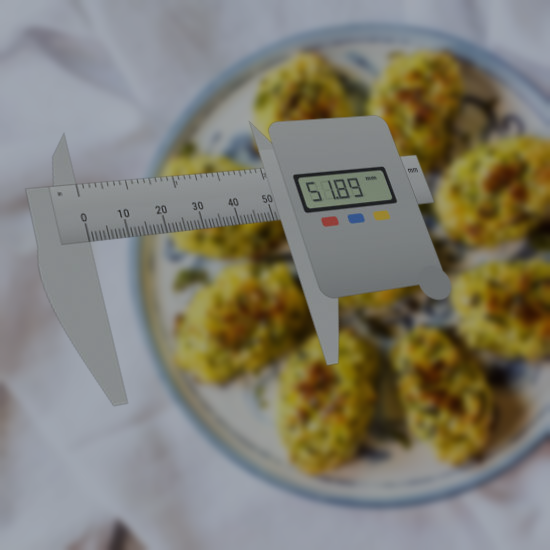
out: 51.89 mm
